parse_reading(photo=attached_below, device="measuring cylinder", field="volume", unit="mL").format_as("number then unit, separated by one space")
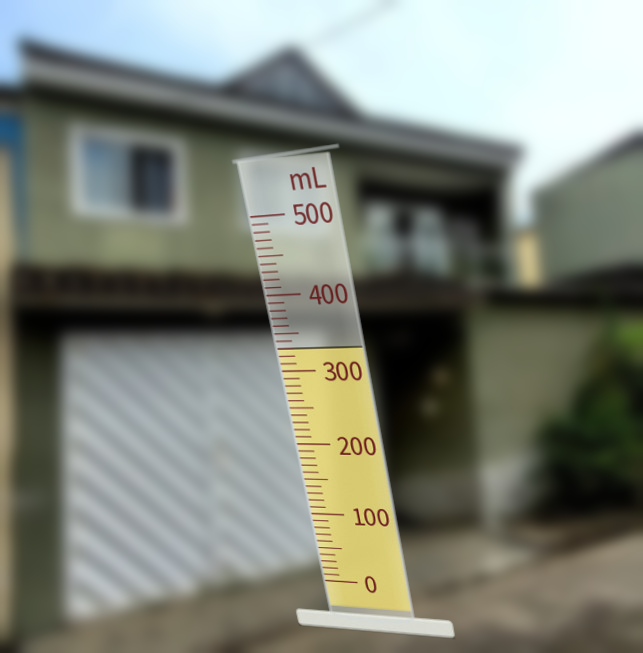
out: 330 mL
